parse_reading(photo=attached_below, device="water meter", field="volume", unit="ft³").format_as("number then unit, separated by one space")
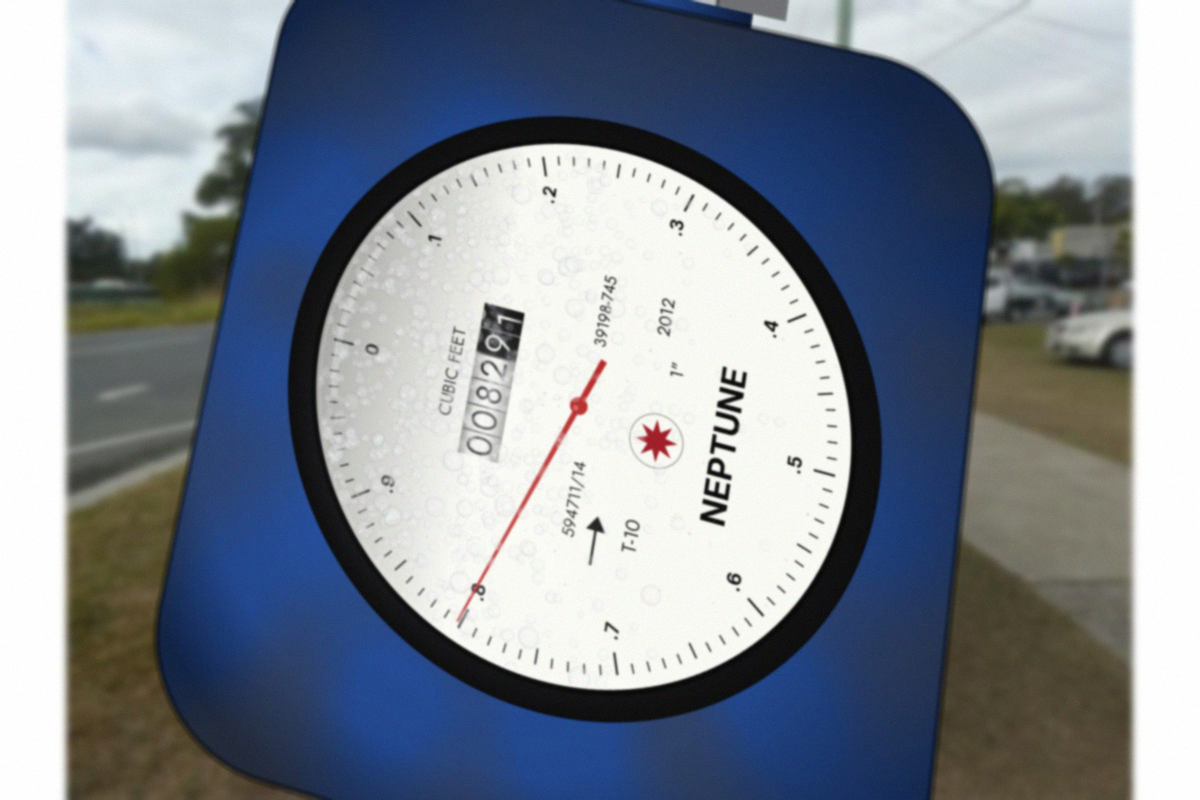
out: 8290.80 ft³
